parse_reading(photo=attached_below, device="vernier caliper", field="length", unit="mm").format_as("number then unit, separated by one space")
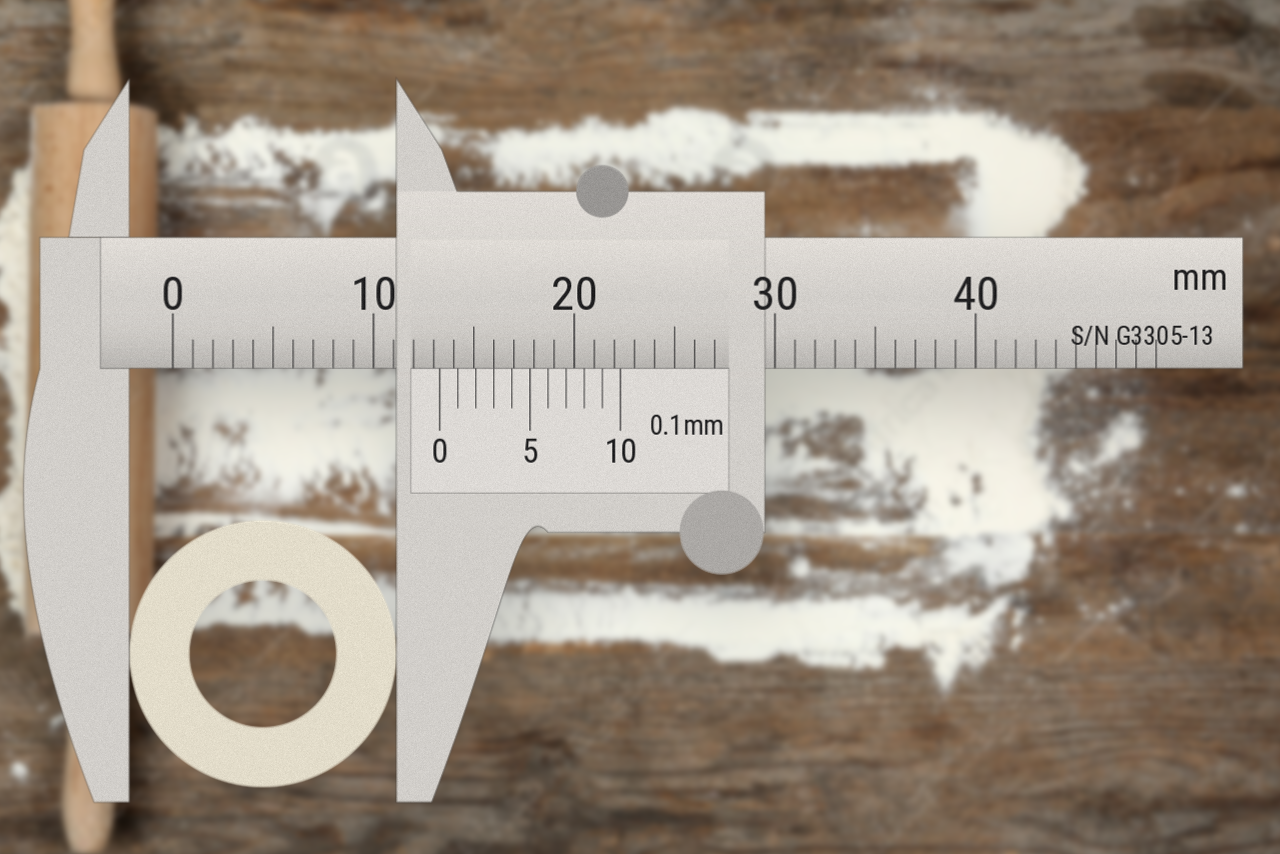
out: 13.3 mm
